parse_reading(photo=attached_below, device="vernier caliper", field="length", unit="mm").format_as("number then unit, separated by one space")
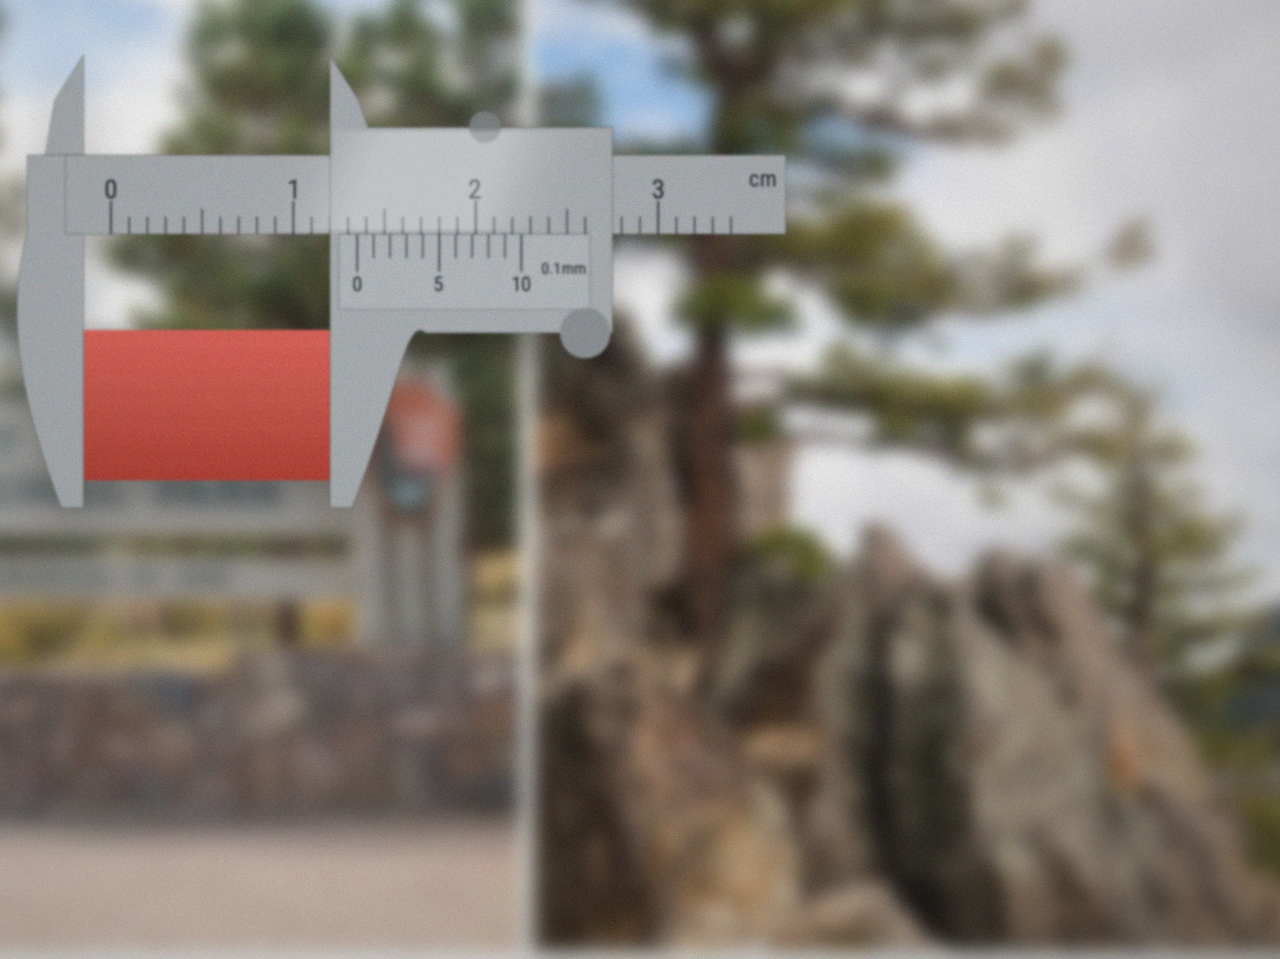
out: 13.5 mm
